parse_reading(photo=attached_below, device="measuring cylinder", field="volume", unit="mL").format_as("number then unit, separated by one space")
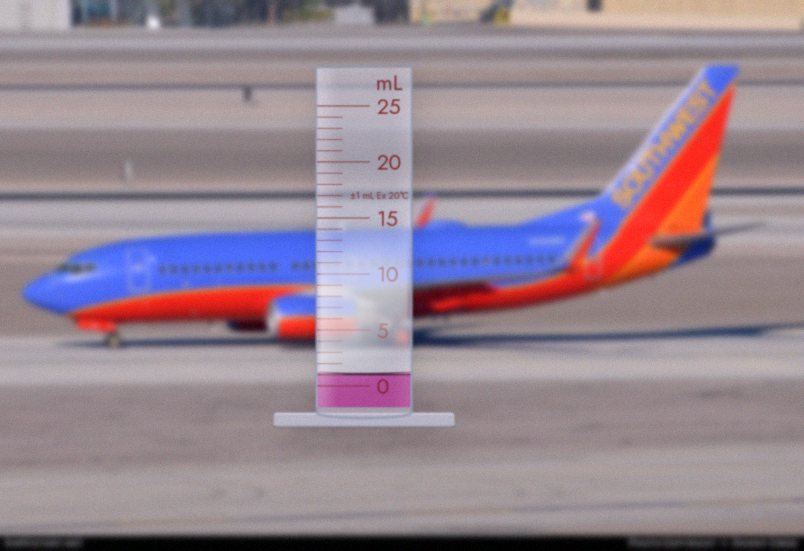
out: 1 mL
